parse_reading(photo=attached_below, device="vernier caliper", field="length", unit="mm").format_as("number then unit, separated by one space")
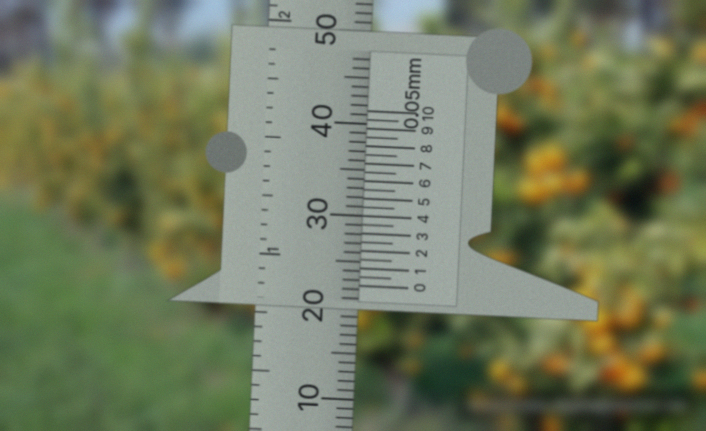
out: 22.4 mm
